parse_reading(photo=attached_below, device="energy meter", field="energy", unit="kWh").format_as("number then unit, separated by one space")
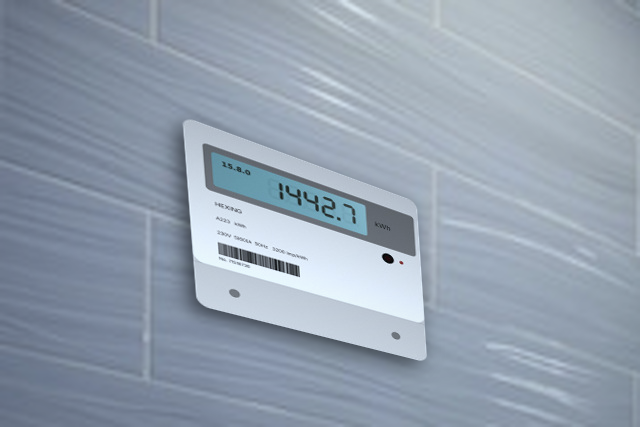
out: 1442.7 kWh
